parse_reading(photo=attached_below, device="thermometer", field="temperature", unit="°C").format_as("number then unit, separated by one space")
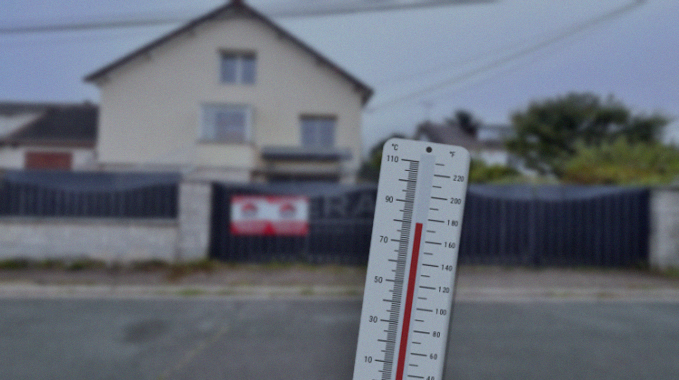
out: 80 °C
